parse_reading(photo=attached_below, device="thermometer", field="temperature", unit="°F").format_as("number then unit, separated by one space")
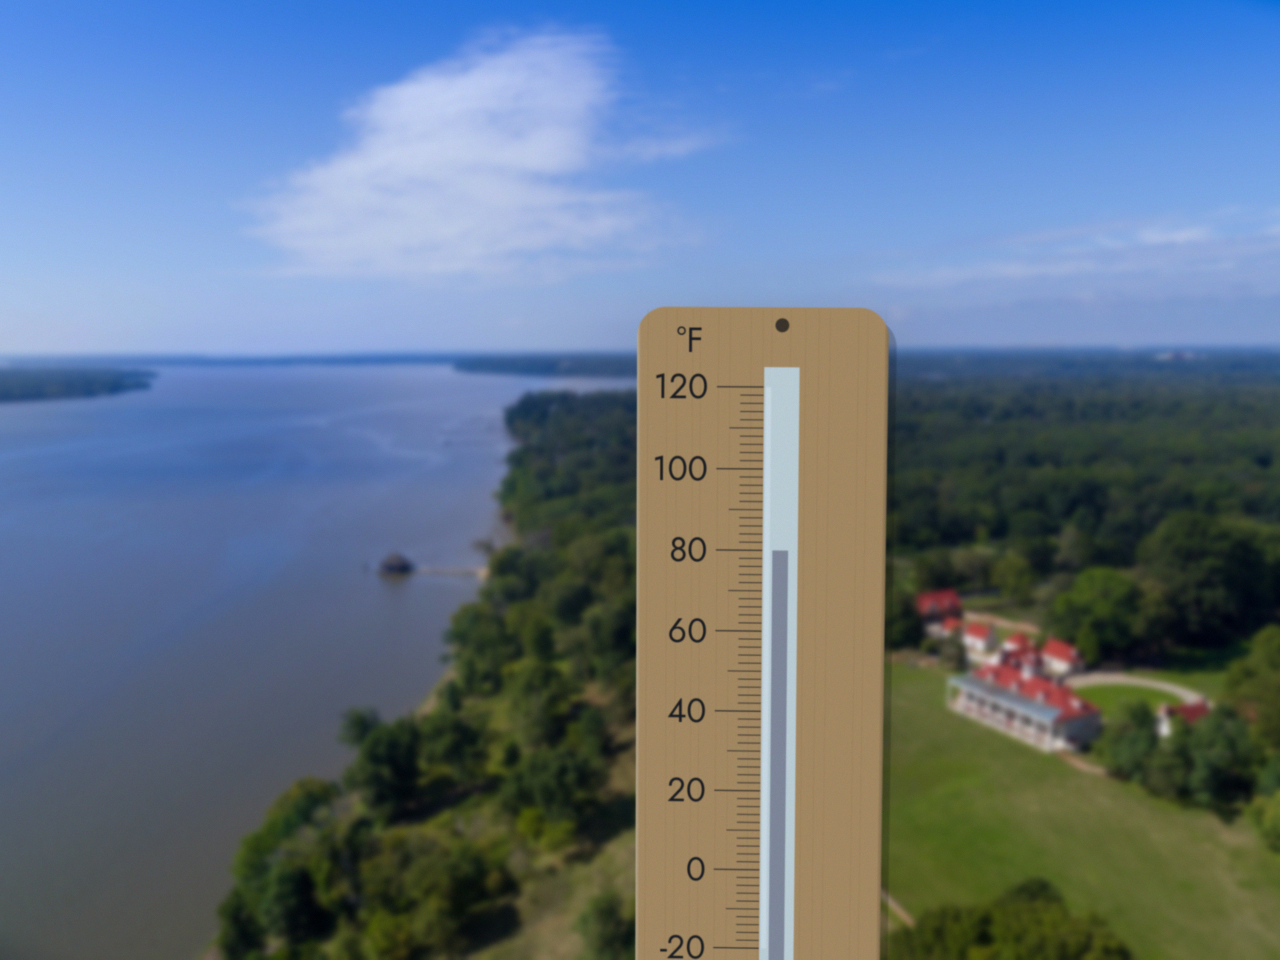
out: 80 °F
